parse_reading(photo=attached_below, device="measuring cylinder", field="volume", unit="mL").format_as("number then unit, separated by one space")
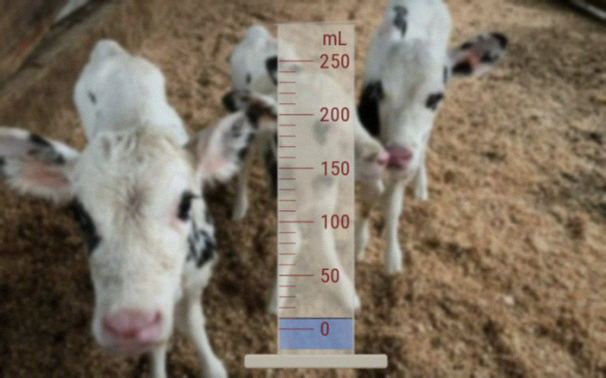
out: 10 mL
